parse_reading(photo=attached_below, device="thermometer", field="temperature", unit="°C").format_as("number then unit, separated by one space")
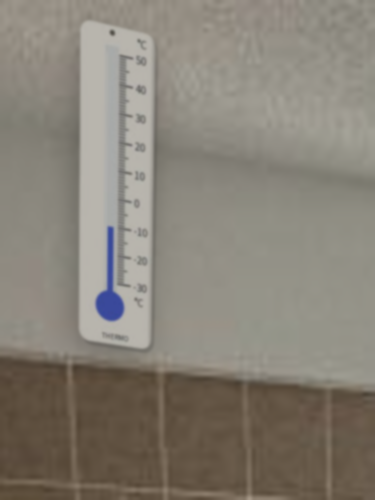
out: -10 °C
